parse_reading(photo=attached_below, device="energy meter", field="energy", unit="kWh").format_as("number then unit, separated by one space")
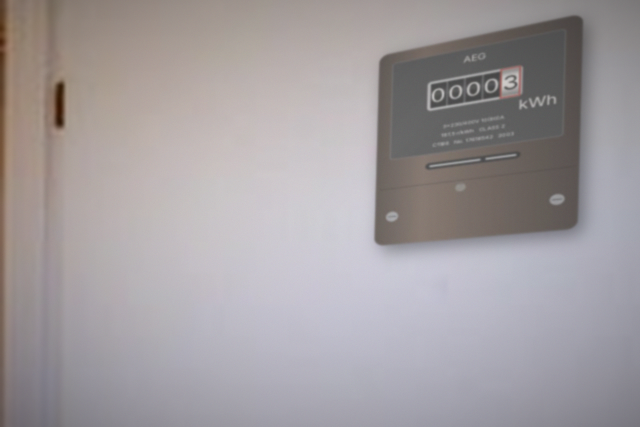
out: 0.3 kWh
